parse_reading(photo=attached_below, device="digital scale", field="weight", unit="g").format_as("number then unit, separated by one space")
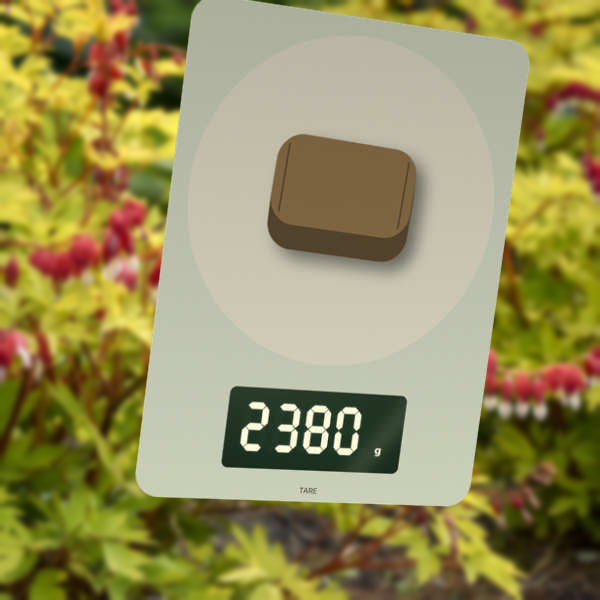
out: 2380 g
